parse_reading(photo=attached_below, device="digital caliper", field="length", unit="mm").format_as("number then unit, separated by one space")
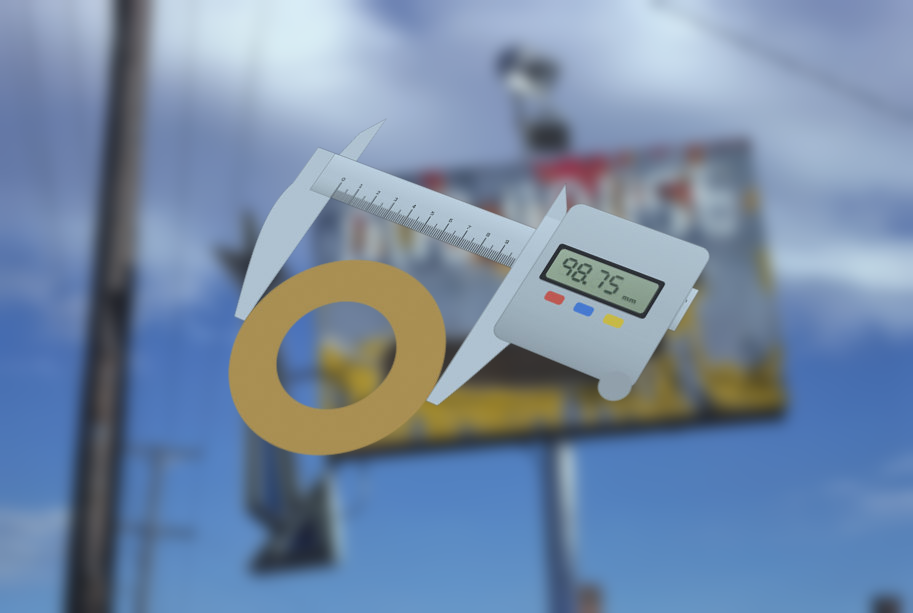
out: 98.75 mm
